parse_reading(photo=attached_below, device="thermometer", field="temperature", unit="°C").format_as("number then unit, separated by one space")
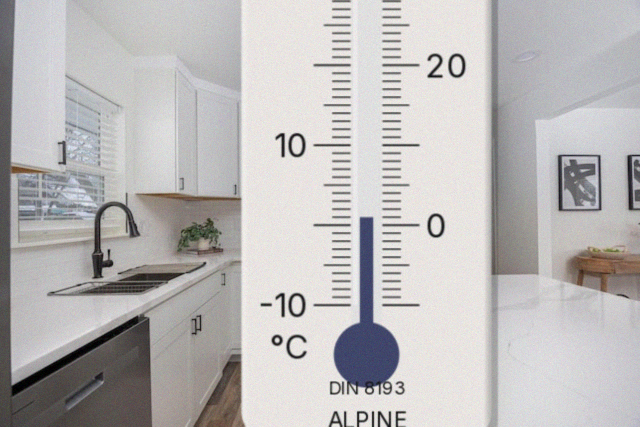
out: 1 °C
